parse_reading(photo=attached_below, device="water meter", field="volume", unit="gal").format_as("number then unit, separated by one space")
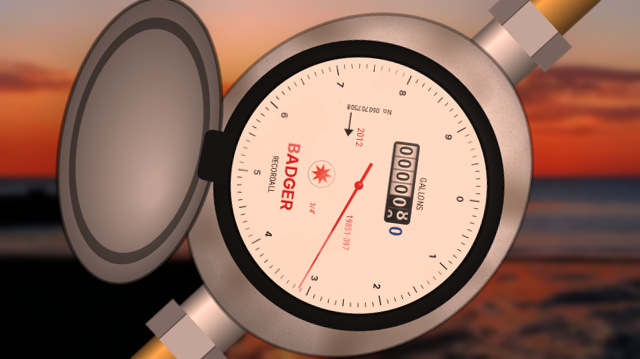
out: 83.1 gal
